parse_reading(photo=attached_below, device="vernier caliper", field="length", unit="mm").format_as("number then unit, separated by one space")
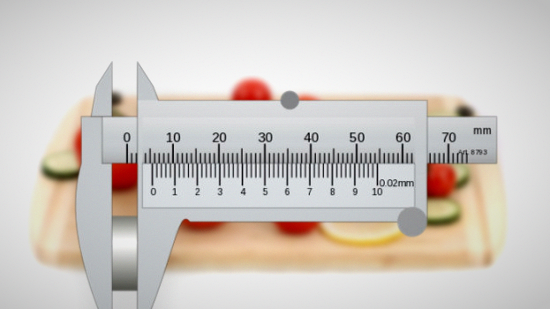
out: 5.5 mm
